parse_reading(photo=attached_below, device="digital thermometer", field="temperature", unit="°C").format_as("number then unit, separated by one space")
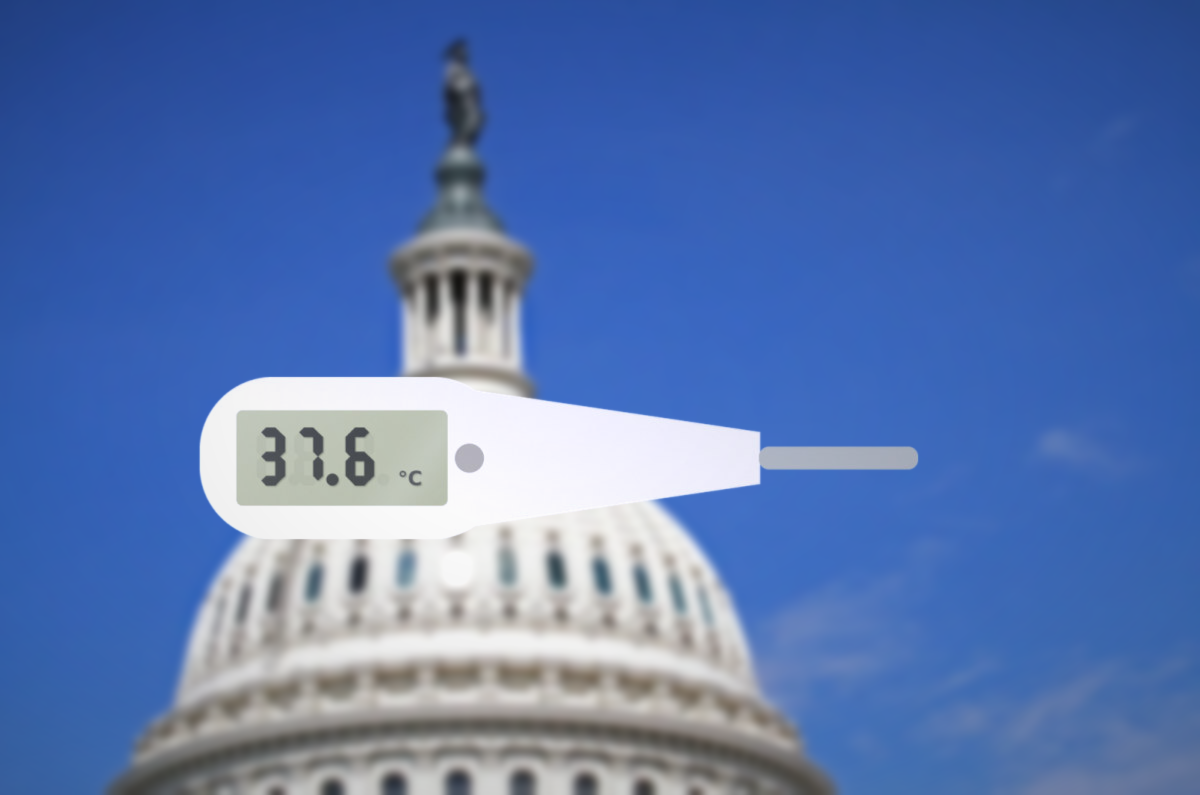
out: 37.6 °C
